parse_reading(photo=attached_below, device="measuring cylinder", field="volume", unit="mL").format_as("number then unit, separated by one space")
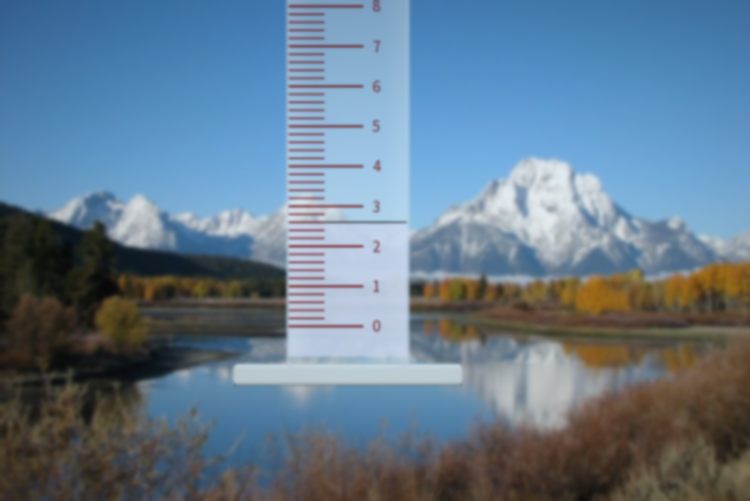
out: 2.6 mL
